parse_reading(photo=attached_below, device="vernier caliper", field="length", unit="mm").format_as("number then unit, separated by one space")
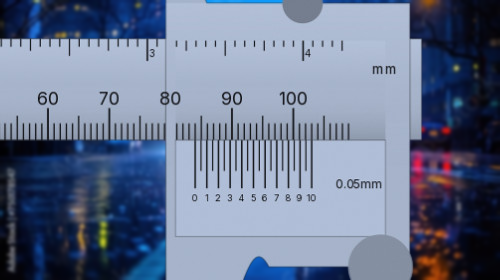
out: 84.0 mm
